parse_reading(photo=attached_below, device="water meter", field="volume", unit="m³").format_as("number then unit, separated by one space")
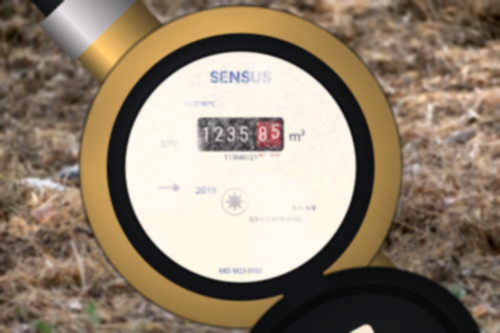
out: 1235.85 m³
